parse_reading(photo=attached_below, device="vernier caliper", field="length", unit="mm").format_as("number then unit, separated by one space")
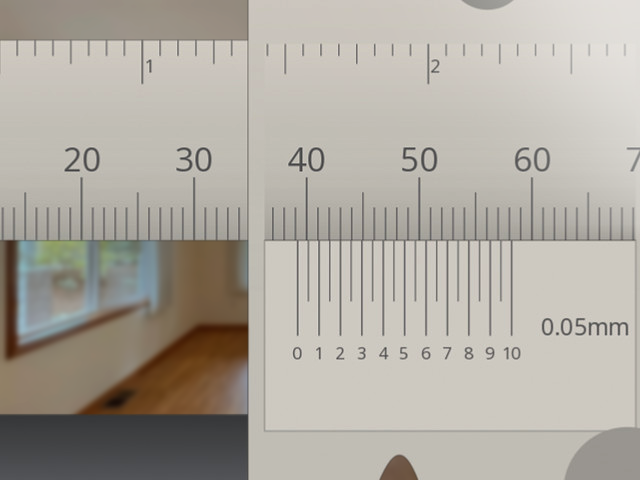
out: 39.2 mm
